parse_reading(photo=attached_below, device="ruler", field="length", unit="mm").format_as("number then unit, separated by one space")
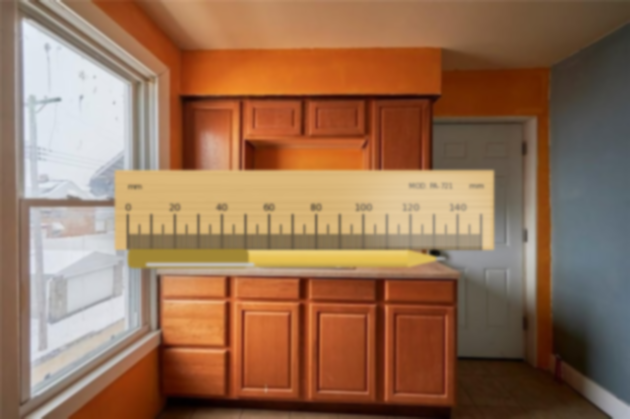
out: 135 mm
